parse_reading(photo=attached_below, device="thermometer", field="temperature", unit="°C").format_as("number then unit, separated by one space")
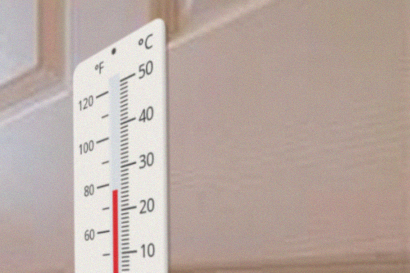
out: 25 °C
